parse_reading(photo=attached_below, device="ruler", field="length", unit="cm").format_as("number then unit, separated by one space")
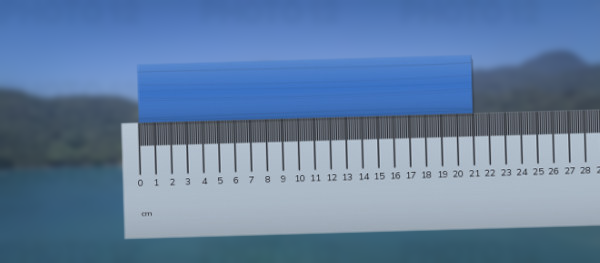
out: 21 cm
